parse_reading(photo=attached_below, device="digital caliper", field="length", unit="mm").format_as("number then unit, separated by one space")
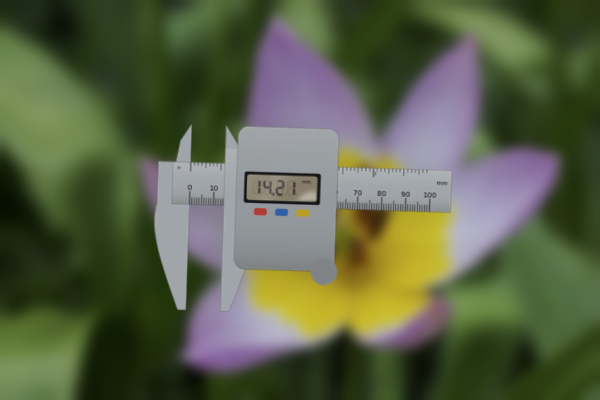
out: 14.21 mm
